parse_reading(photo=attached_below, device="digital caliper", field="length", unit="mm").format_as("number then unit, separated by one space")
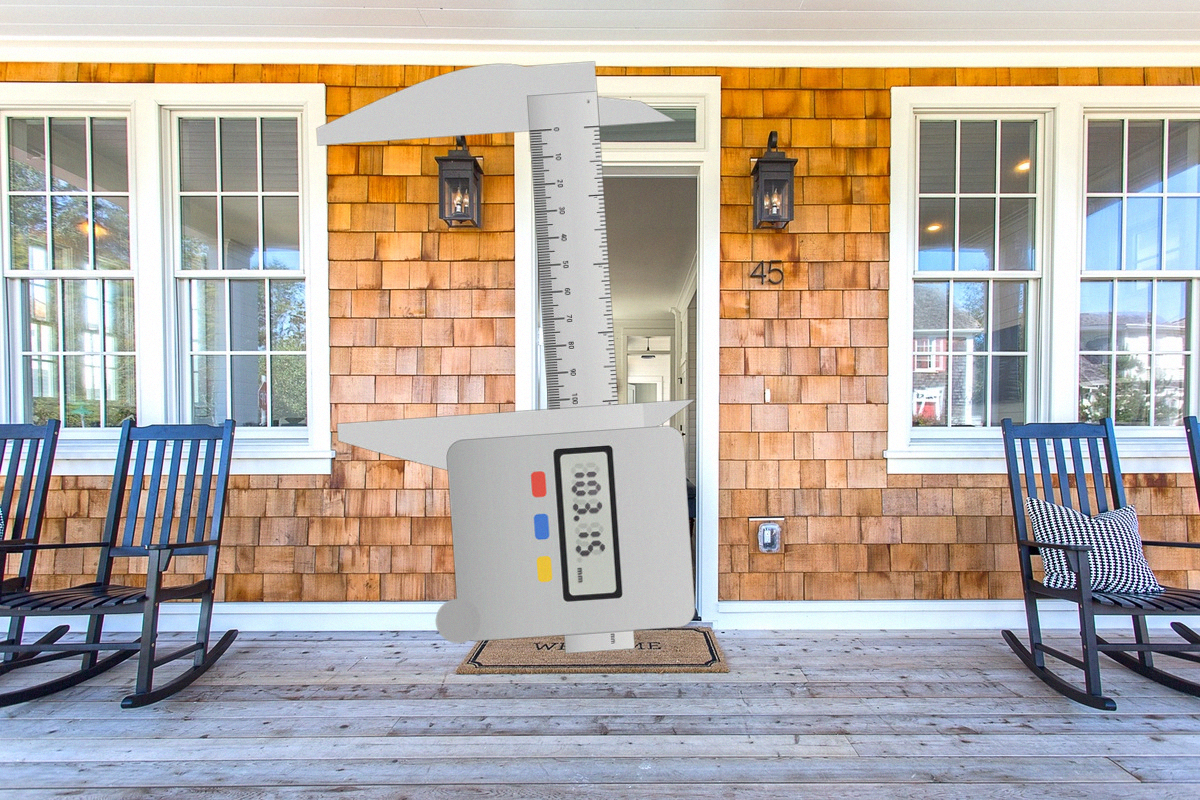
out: 103.15 mm
